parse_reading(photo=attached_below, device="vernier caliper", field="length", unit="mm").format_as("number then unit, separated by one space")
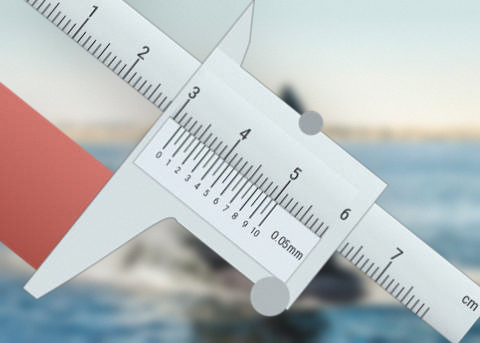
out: 31.6 mm
